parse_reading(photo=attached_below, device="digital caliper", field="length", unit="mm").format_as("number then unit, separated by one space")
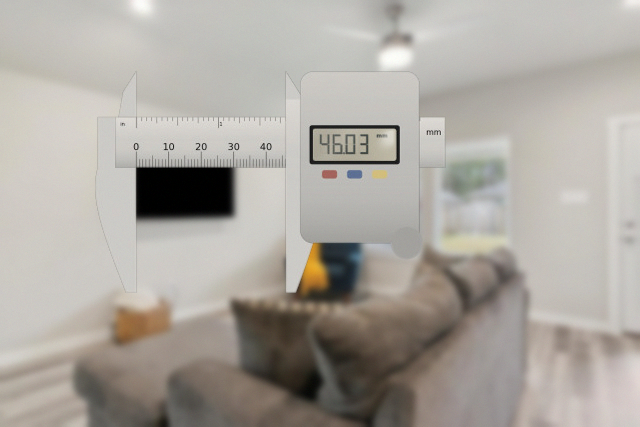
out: 46.03 mm
